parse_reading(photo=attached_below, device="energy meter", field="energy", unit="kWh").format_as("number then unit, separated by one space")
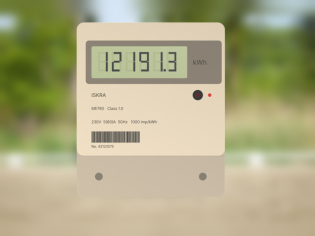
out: 12191.3 kWh
